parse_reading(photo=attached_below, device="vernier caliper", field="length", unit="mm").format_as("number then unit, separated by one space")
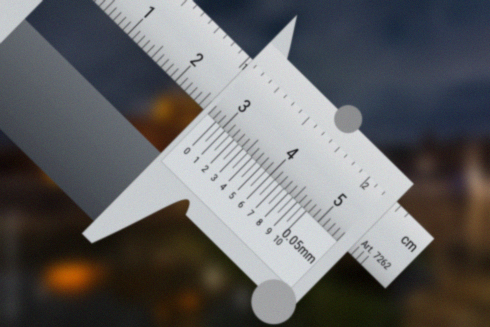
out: 28.6 mm
